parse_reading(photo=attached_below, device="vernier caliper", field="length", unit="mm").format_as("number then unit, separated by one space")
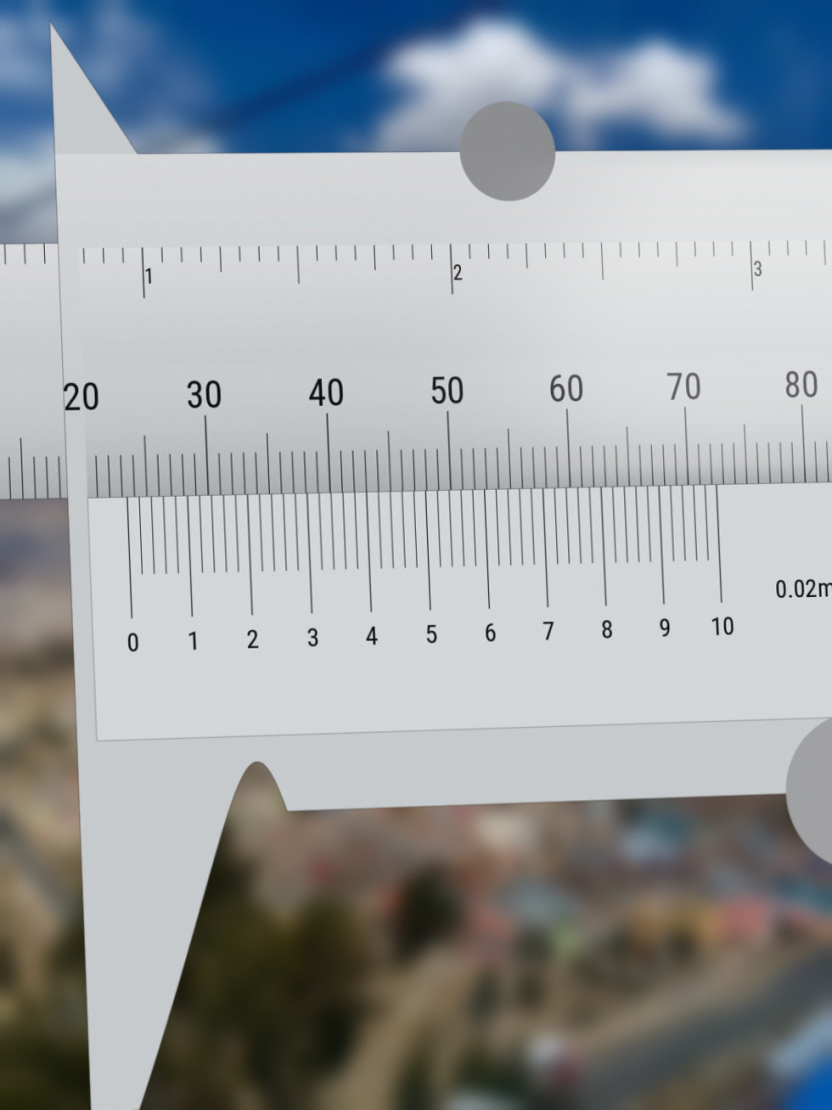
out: 23.4 mm
